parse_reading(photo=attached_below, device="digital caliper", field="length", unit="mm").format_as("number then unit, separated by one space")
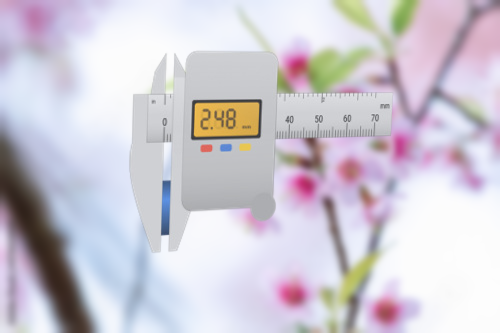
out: 2.48 mm
